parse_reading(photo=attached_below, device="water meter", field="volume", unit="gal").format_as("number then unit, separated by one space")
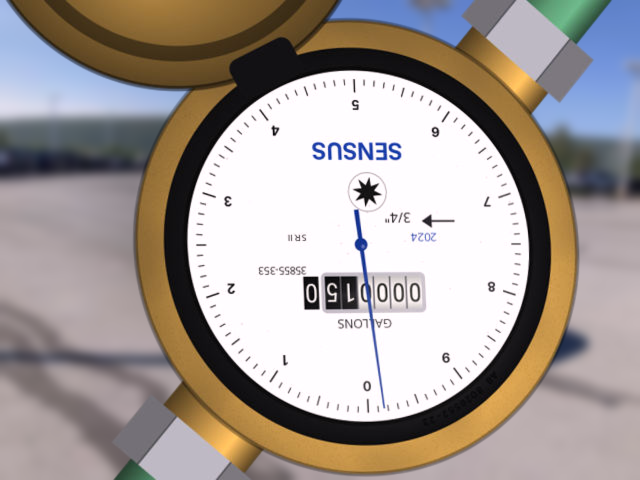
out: 149.8 gal
